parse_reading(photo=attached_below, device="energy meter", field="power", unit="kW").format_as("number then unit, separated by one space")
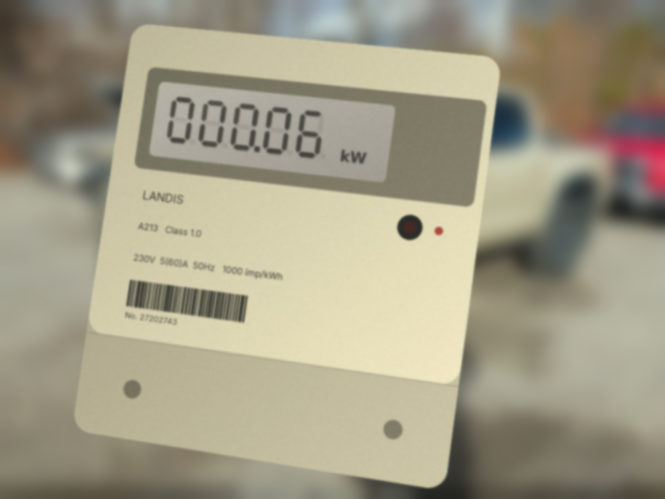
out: 0.06 kW
